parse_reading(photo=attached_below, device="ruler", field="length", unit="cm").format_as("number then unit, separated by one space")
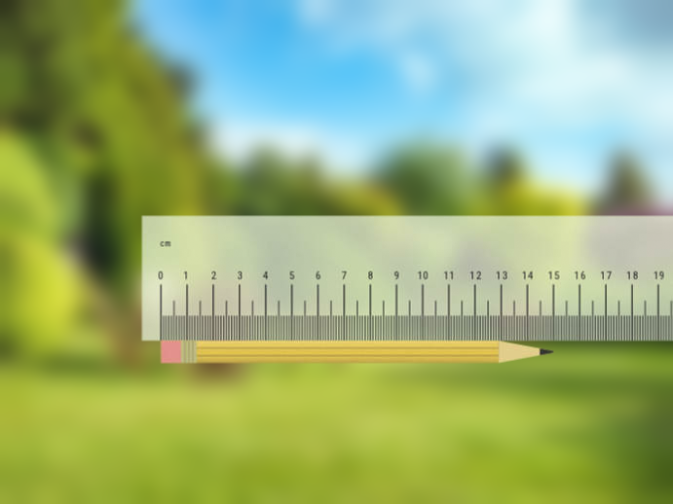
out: 15 cm
